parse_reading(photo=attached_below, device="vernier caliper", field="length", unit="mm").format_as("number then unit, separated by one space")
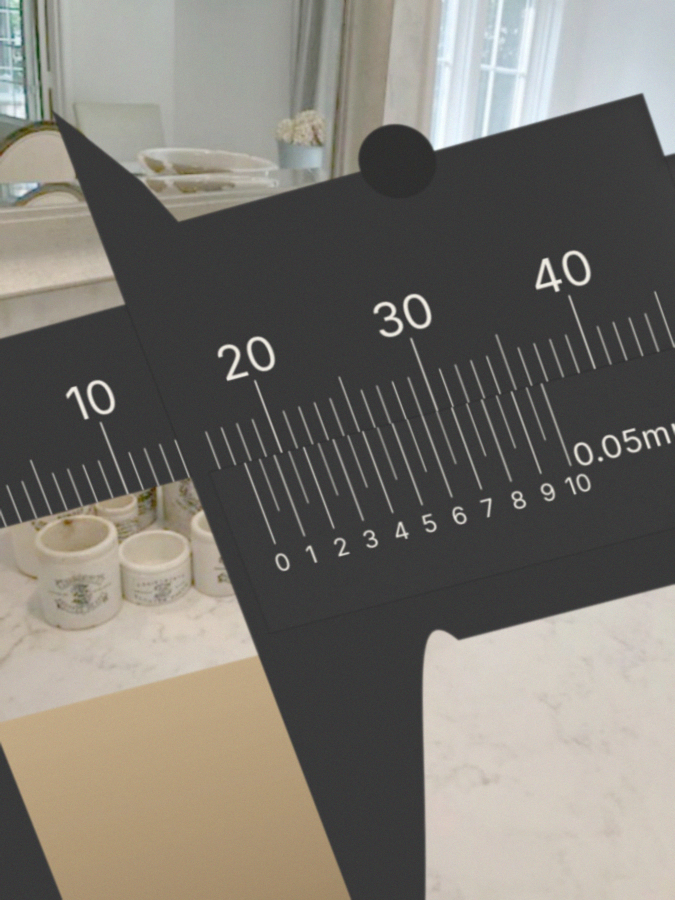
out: 17.6 mm
